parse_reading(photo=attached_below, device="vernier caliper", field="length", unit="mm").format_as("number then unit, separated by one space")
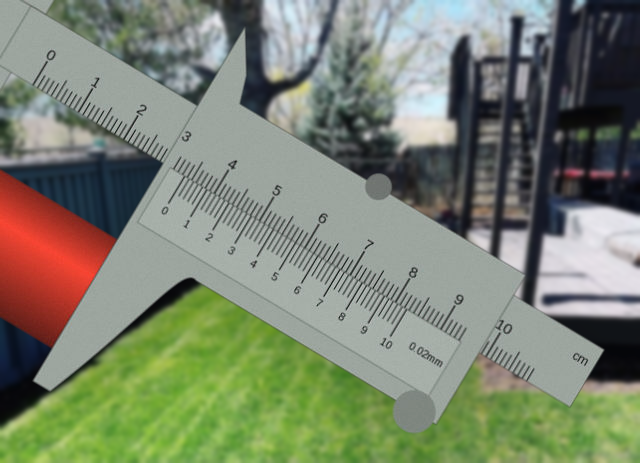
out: 33.5 mm
